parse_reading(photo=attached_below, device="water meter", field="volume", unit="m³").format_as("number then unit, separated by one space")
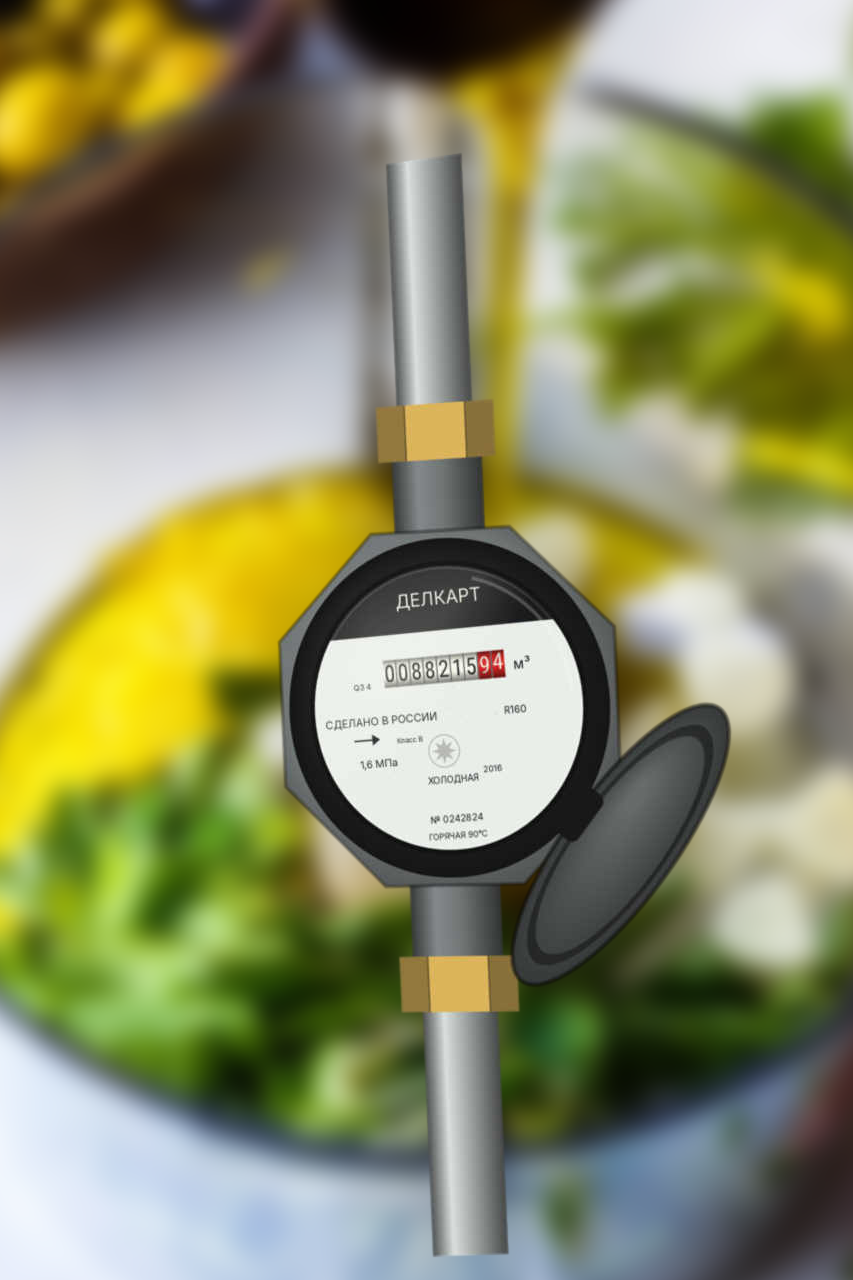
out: 88215.94 m³
